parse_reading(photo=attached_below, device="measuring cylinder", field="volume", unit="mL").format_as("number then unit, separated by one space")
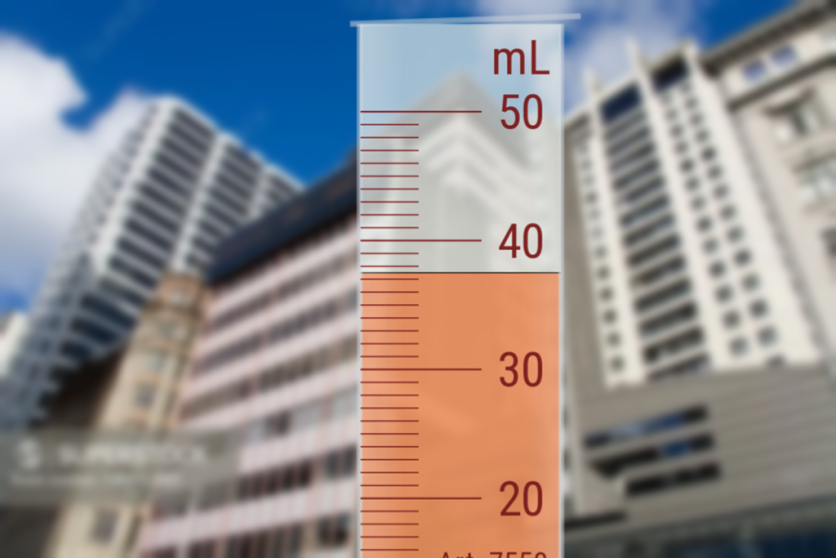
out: 37.5 mL
